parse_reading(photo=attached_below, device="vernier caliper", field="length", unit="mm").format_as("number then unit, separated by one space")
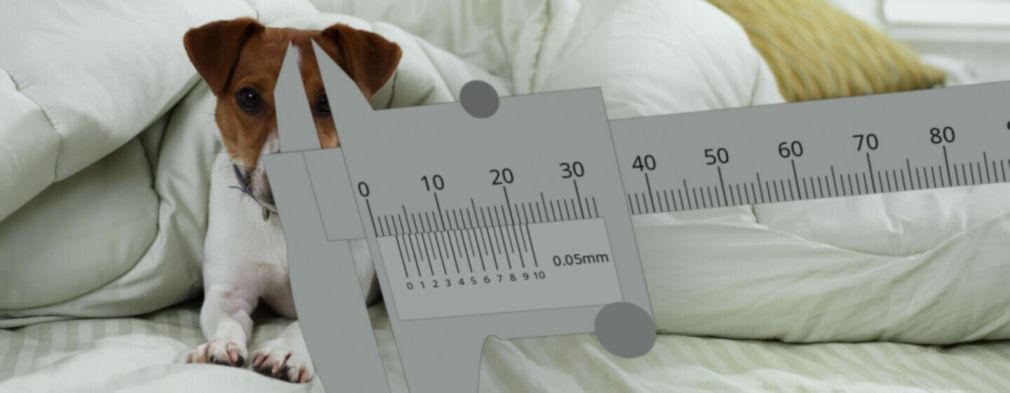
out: 2.8 mm
